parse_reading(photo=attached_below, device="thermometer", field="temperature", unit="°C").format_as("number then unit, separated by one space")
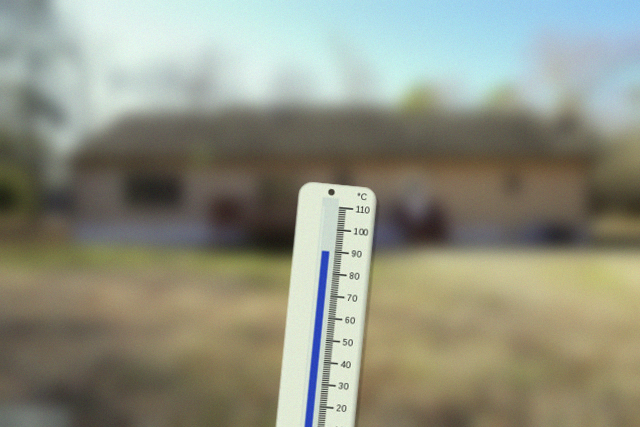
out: 90 °C
